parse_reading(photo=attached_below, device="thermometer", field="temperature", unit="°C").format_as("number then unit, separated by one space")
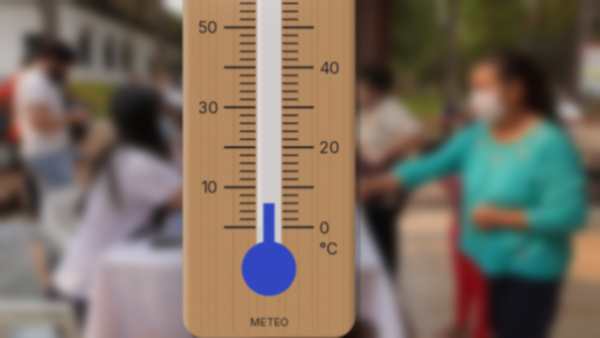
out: 6 °C
